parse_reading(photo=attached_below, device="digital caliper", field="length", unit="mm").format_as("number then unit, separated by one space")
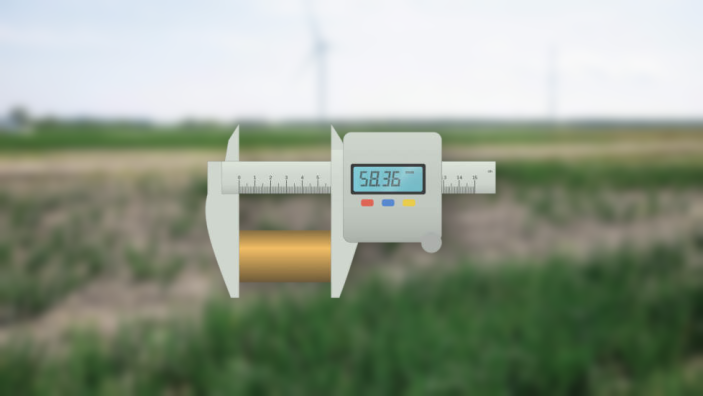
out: 58.36 mm
